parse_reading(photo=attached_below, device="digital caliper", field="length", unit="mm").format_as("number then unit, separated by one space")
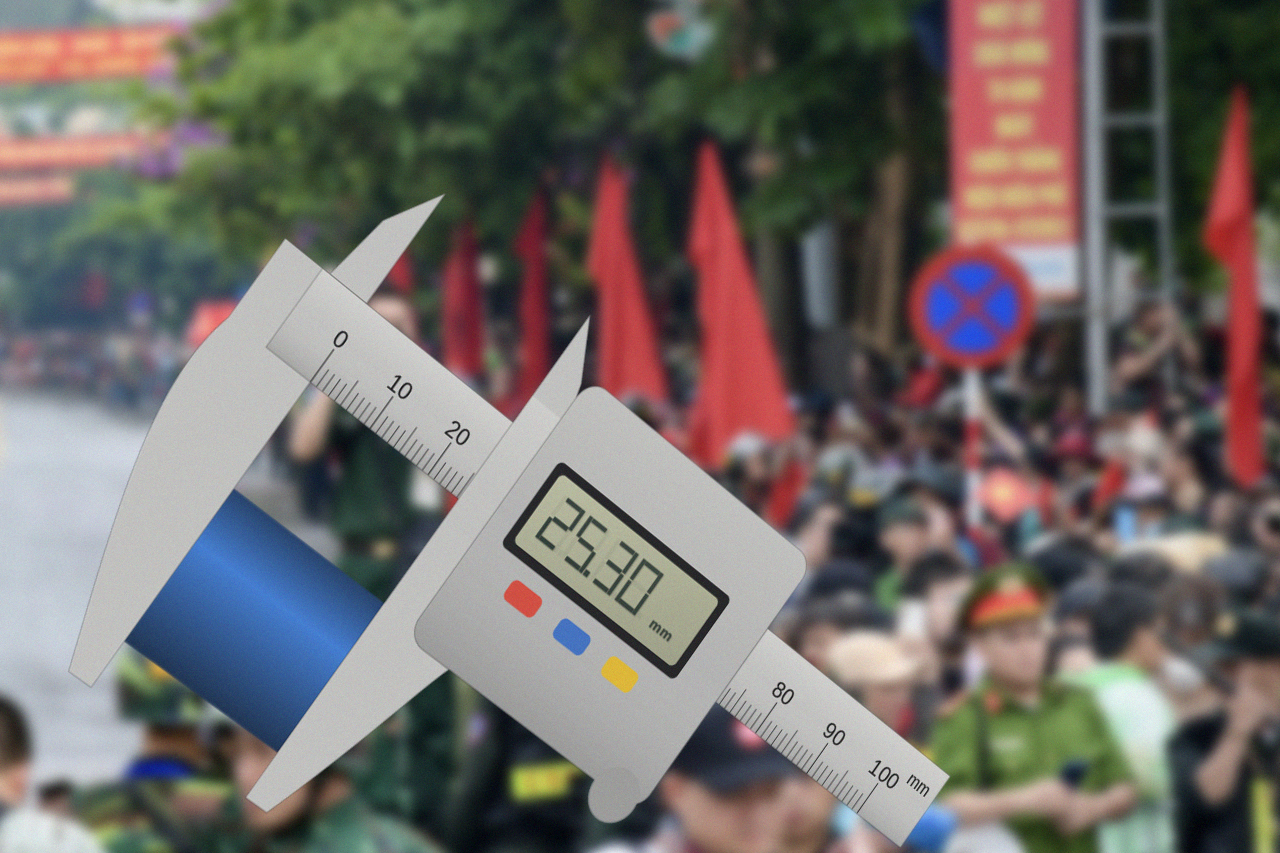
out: 25.30 mm
